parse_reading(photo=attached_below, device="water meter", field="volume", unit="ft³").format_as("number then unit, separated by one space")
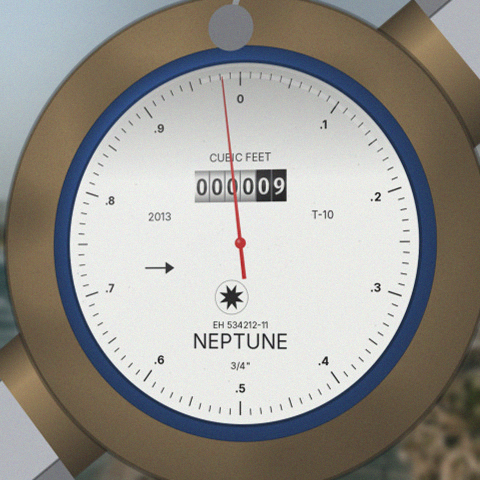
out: 8.98 ft³
